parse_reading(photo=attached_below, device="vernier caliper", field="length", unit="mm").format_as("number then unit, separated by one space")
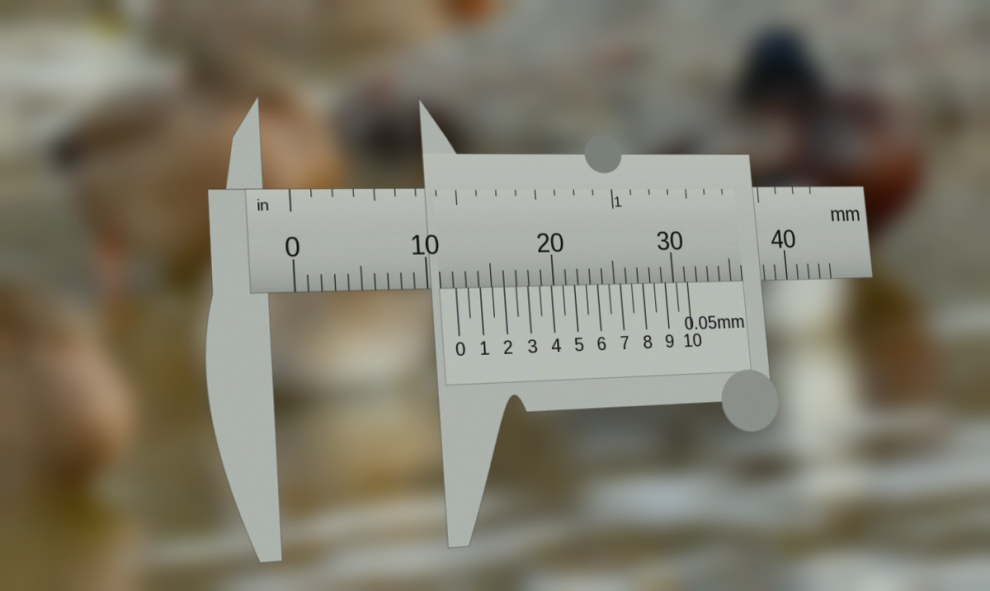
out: 12.2 mm
